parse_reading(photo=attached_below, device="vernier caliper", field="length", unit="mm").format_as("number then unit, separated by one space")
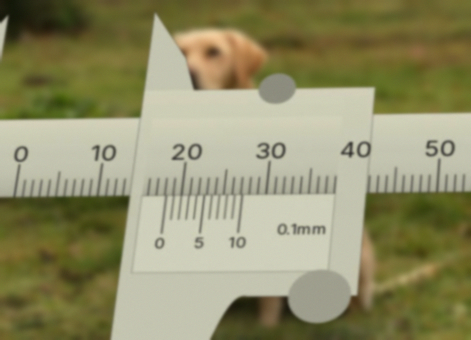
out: 18.2 mm
